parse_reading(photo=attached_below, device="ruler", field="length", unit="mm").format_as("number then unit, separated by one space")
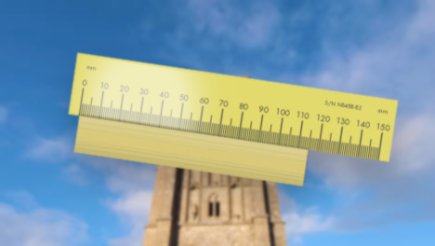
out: 115 mm
